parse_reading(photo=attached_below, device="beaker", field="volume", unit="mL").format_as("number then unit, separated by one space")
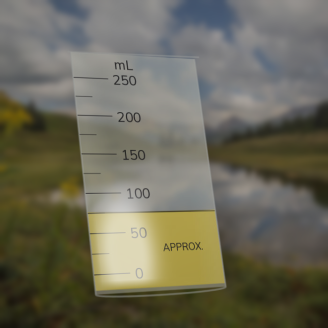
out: 75 mL
